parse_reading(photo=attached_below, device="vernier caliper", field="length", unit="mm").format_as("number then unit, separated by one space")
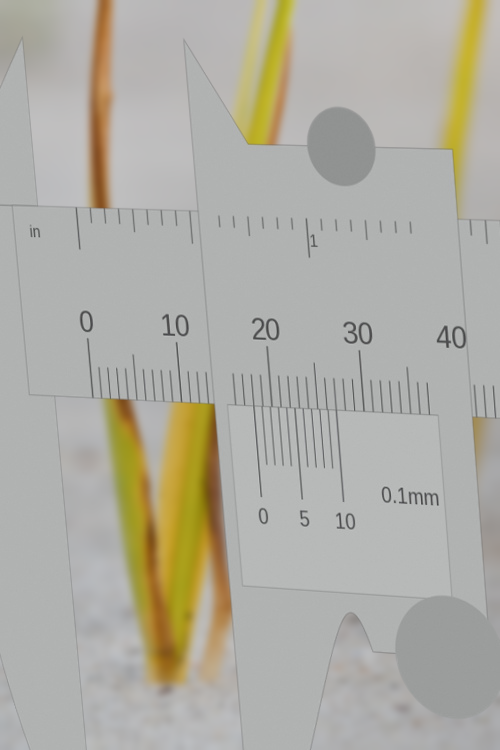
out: 18.0 mm
